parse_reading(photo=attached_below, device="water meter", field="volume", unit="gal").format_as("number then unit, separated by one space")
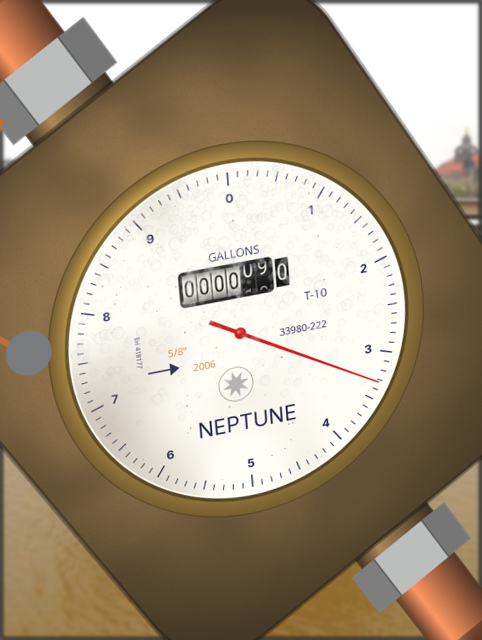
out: 93.3 gal
